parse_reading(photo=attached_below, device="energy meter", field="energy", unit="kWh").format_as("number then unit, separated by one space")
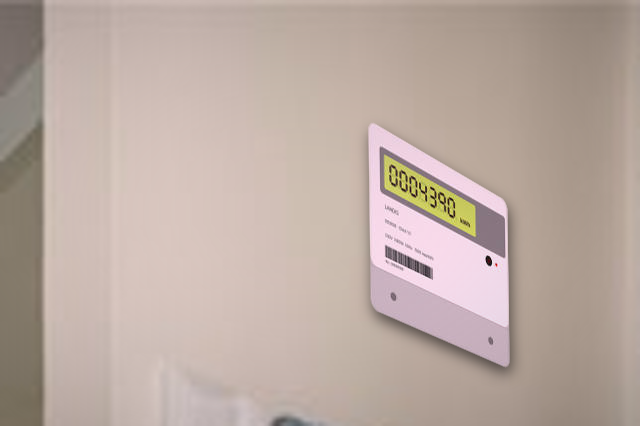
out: 4390 kWh
